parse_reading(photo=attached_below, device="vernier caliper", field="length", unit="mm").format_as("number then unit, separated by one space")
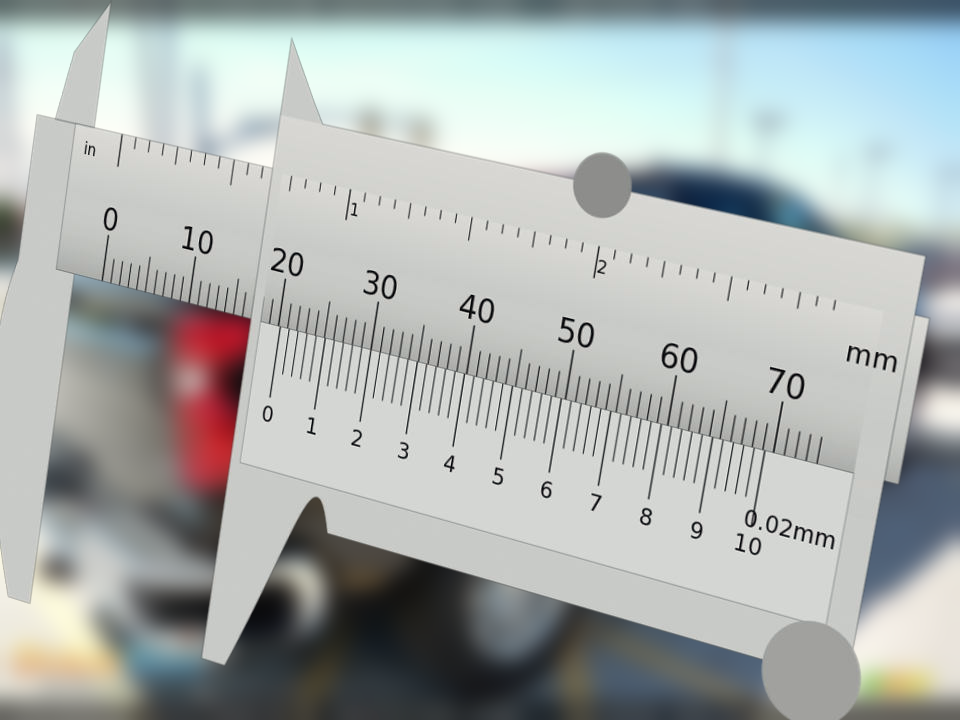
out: 20.2 mm
